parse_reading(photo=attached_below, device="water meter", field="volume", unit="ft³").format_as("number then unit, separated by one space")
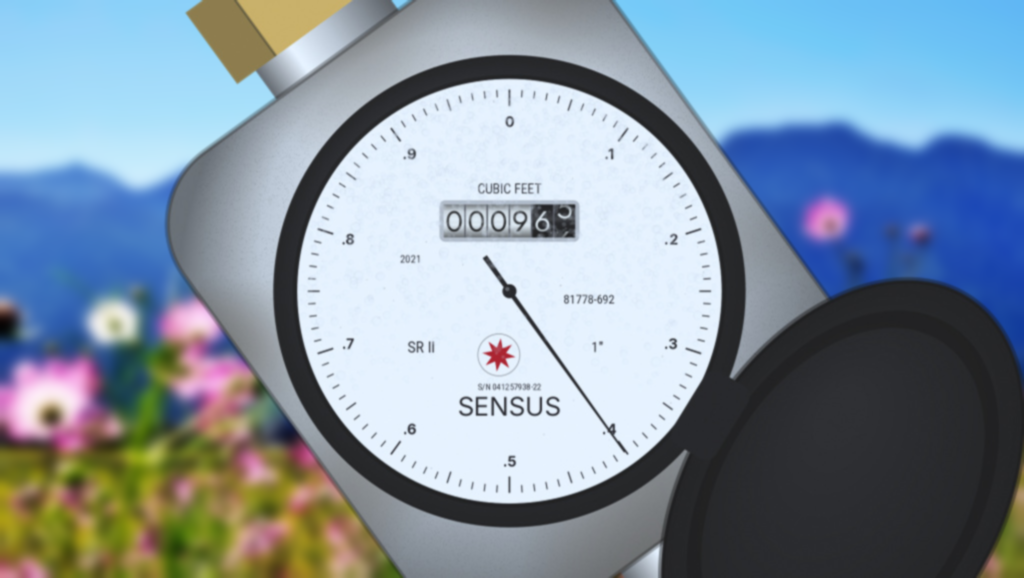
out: 965.40 ft³
